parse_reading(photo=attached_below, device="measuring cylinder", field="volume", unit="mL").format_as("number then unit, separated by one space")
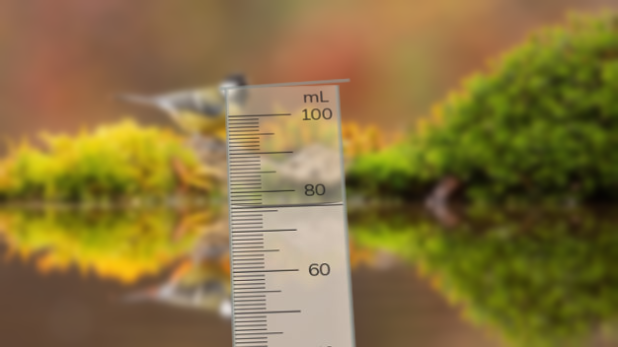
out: 76 mL
